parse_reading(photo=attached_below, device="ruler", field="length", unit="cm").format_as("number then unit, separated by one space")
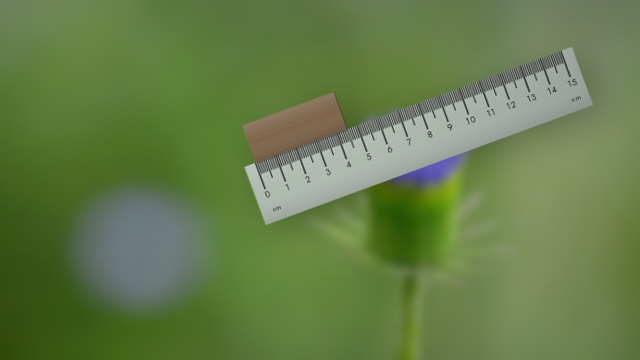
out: 4.5 cm
